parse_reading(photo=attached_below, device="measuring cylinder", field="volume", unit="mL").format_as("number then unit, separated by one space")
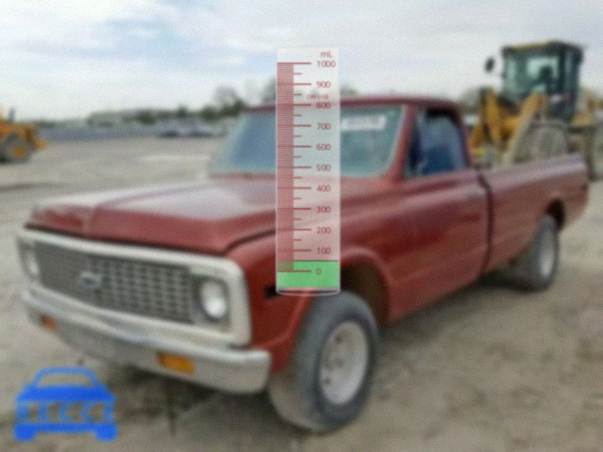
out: 50 mL
